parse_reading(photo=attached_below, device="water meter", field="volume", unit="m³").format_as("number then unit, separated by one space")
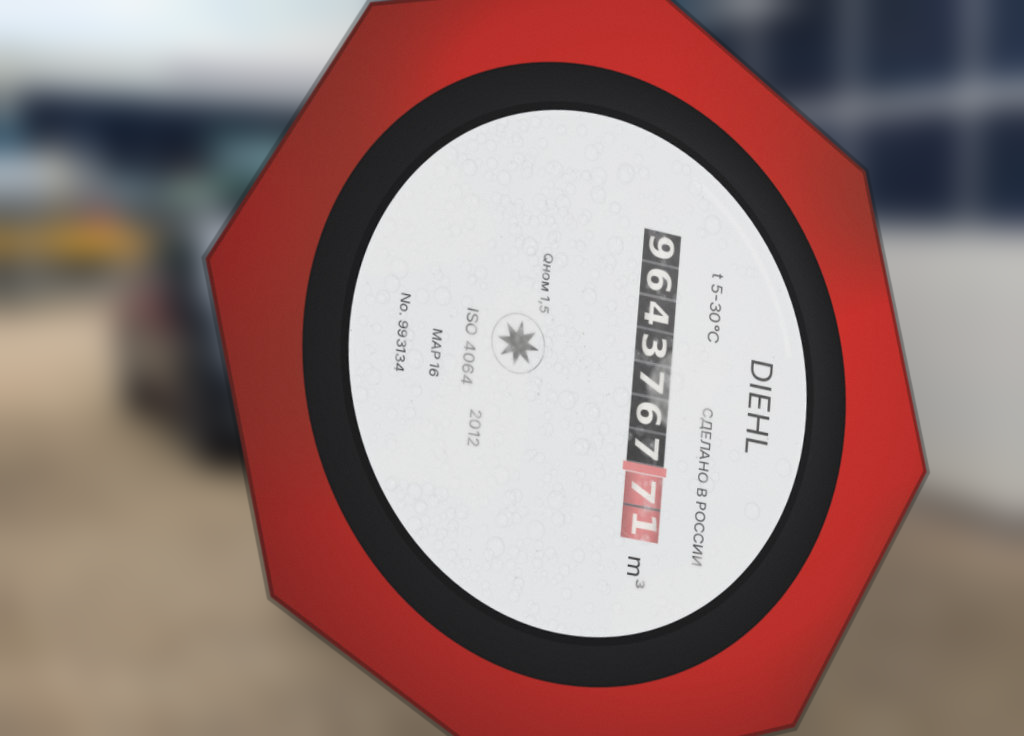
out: 9643767.71 m³
